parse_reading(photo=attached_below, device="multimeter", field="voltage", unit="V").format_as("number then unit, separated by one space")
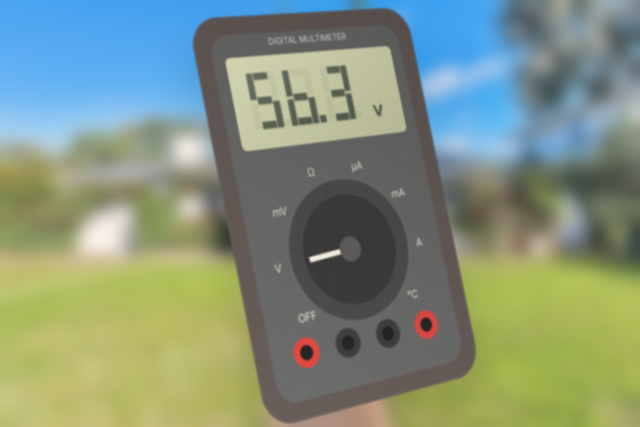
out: 56.3 V
